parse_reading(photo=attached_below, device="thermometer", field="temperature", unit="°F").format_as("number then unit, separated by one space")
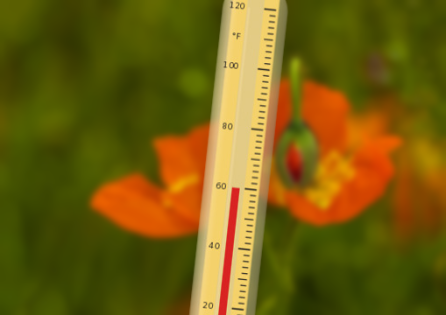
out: 60 °F
